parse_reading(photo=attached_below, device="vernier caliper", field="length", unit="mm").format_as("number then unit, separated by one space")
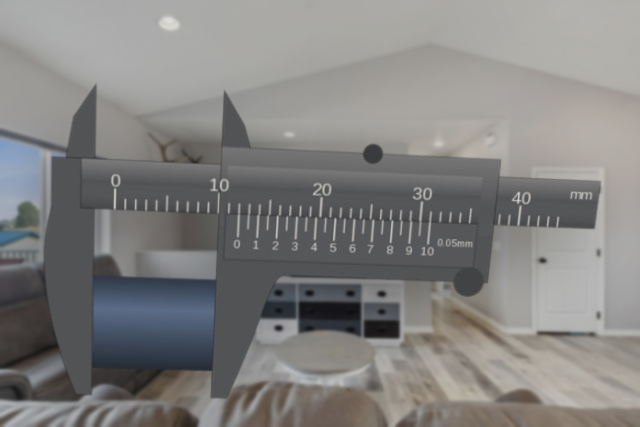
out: 12.0 mm
